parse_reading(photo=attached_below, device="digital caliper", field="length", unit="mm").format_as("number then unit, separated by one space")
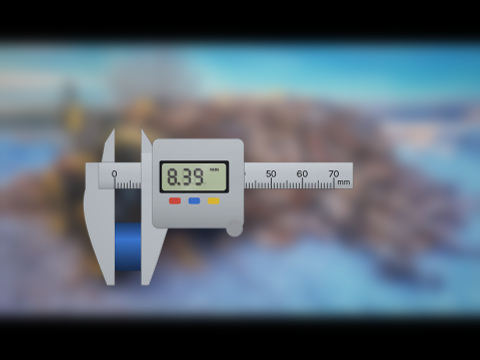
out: 8.39 mm
